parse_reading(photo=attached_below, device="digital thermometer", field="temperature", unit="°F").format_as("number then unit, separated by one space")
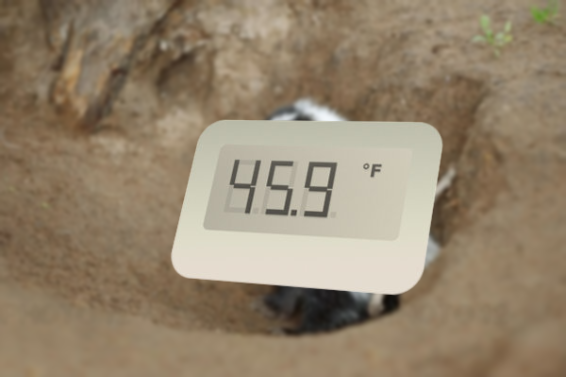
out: 45.9 °F
